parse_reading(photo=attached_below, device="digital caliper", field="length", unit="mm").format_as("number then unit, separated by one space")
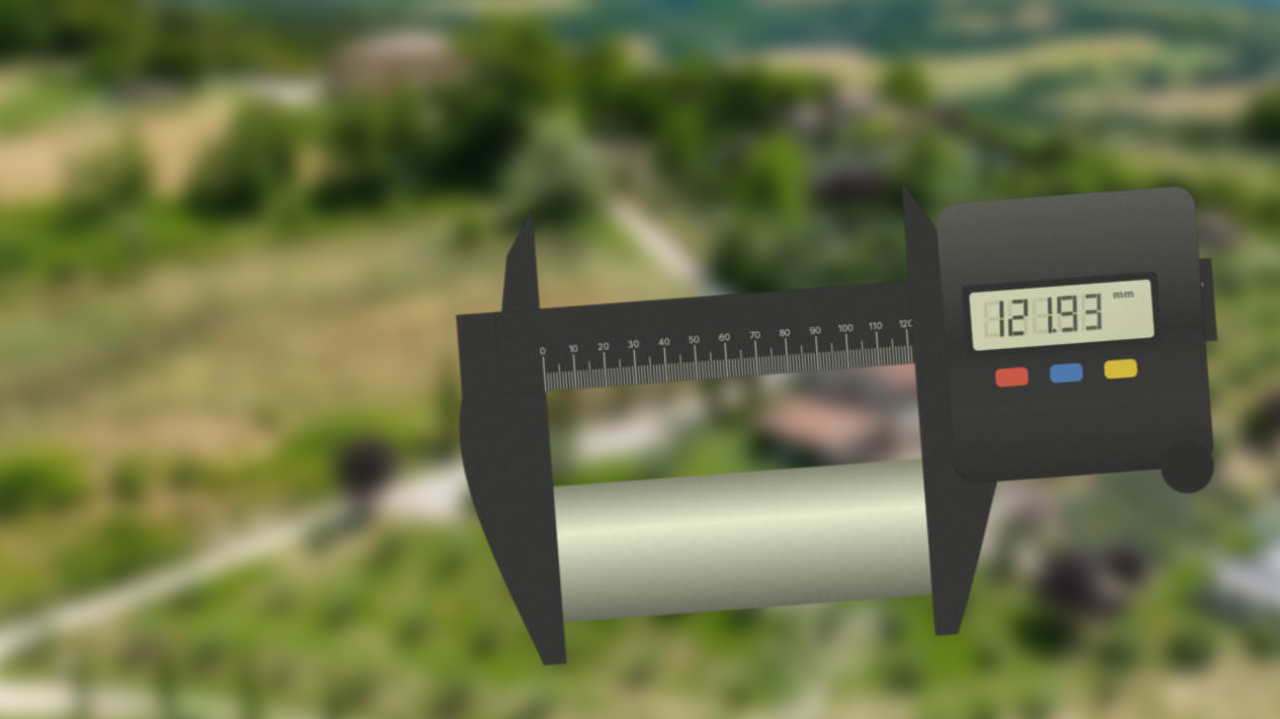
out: 121.93 mm
